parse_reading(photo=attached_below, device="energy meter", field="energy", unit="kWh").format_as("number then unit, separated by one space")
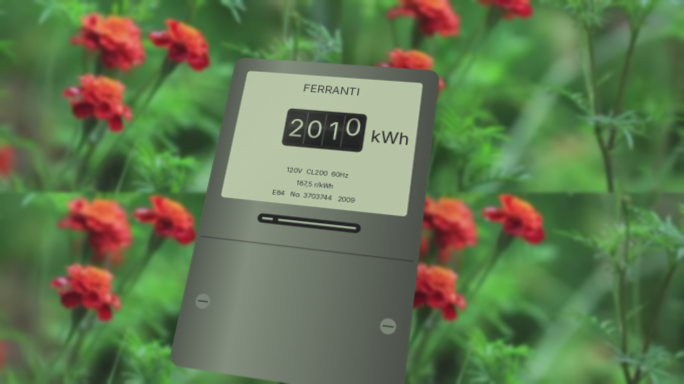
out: 2010 kWh
